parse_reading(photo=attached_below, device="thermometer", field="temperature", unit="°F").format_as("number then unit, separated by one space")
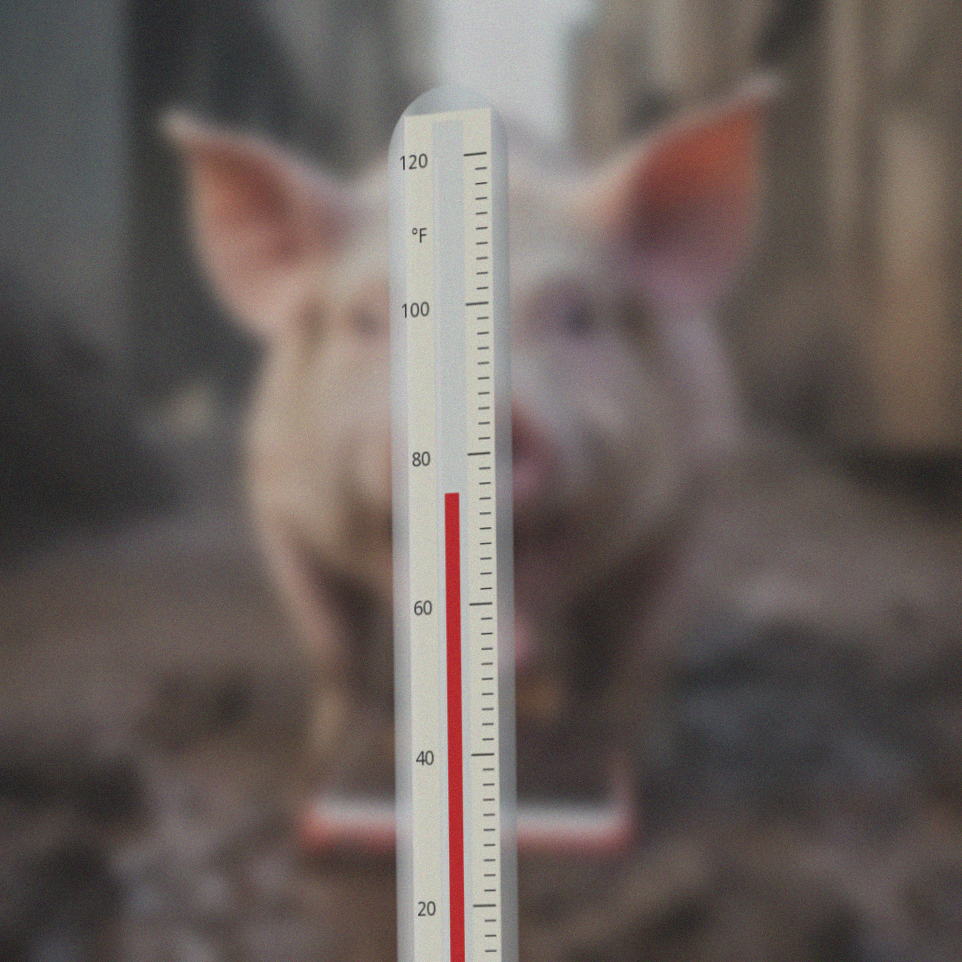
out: 75 °F
